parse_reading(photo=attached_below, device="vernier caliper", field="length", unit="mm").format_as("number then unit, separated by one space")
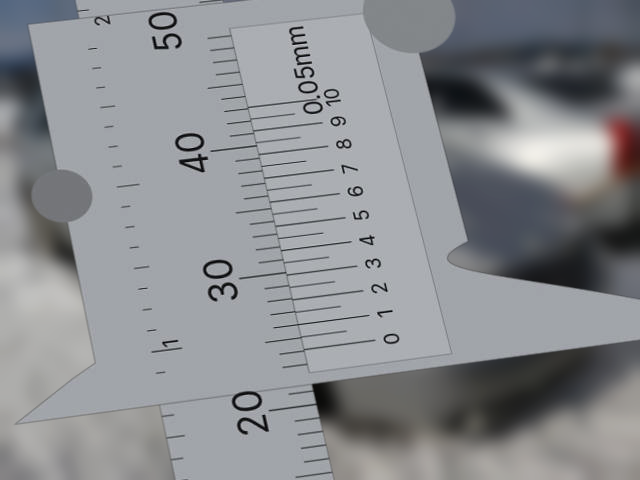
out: 24.1 mm
